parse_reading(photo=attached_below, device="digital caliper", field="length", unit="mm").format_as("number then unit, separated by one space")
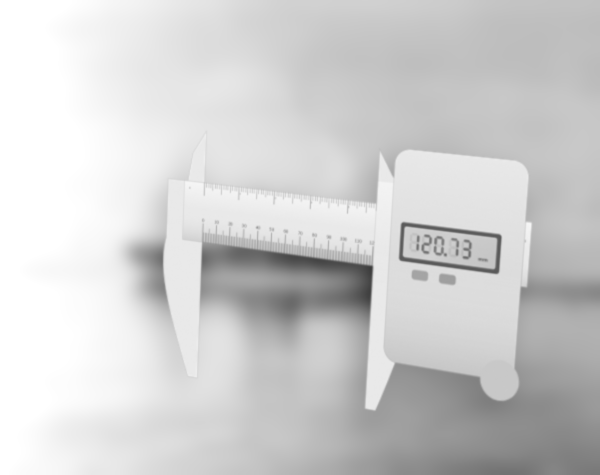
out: 120.73 mm
